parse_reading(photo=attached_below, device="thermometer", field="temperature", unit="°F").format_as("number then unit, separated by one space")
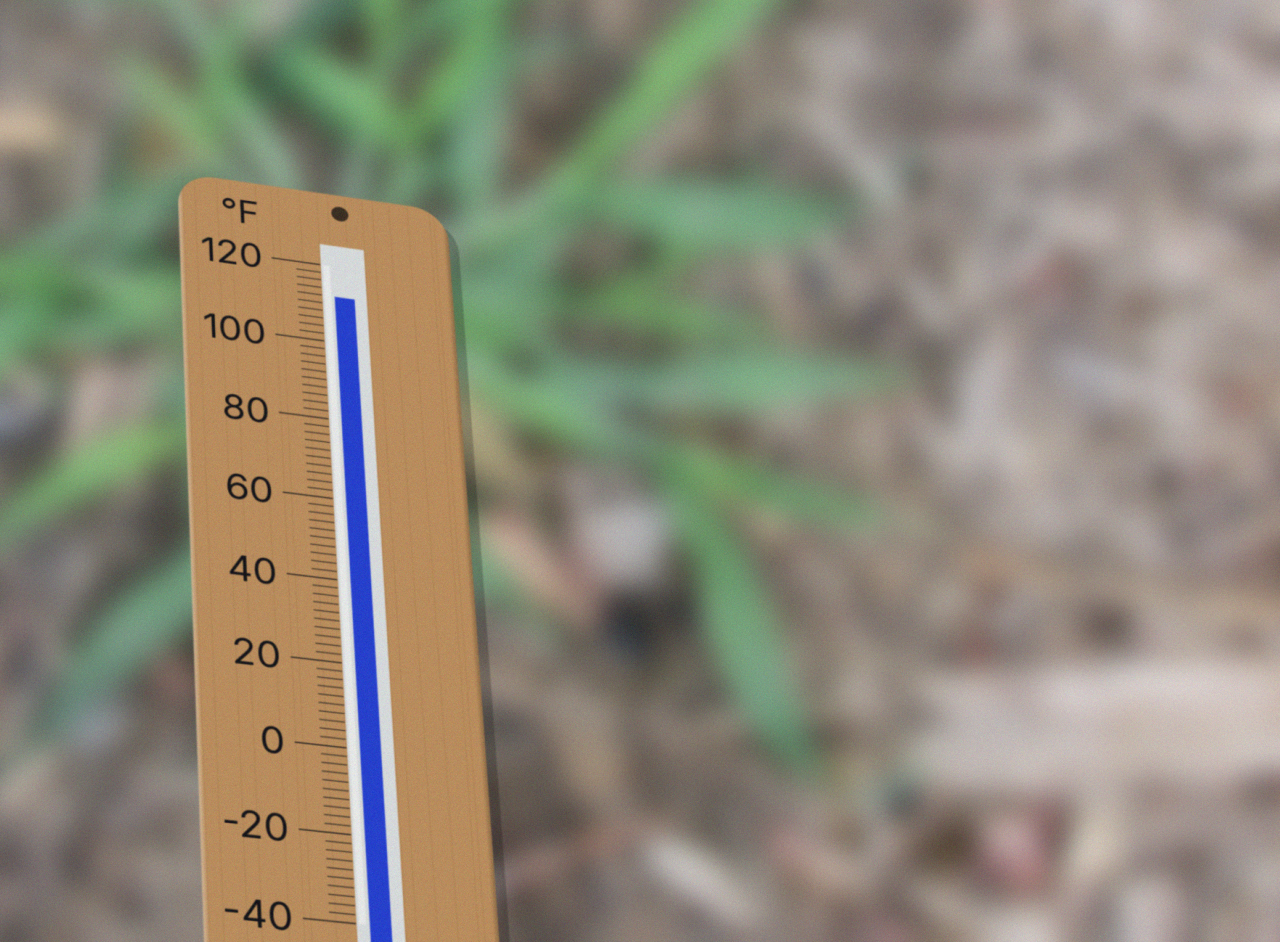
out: 112 °F
